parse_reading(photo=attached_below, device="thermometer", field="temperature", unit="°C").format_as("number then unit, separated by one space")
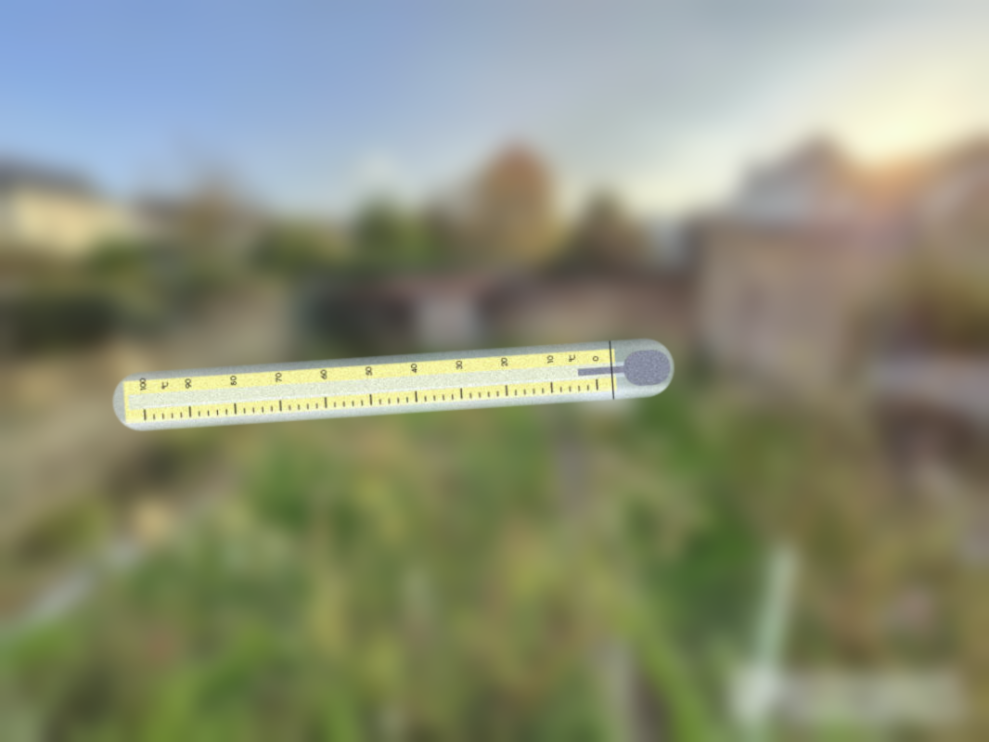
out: 4 °C
